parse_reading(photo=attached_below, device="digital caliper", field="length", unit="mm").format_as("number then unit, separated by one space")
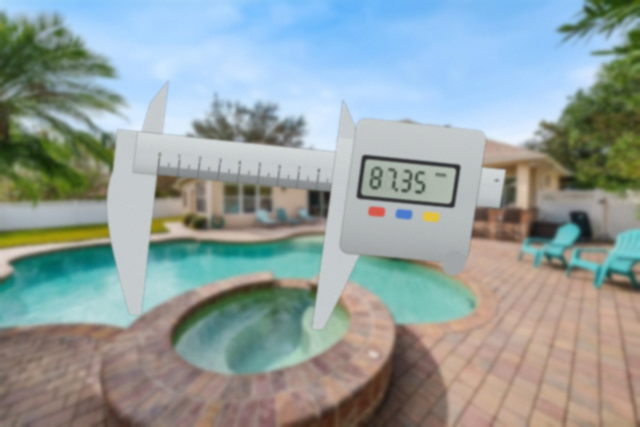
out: 87.35 mm
